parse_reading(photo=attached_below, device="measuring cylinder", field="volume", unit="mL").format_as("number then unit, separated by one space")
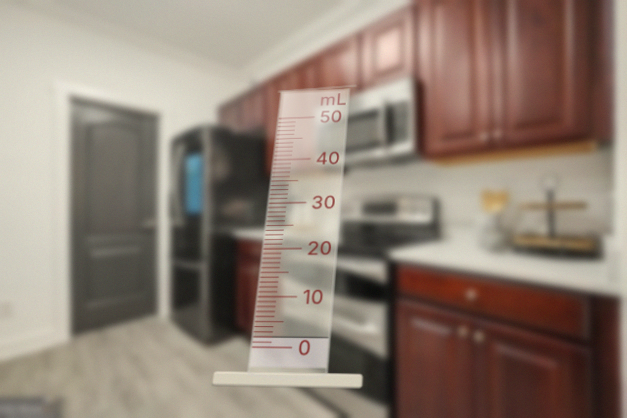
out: 2 mL
